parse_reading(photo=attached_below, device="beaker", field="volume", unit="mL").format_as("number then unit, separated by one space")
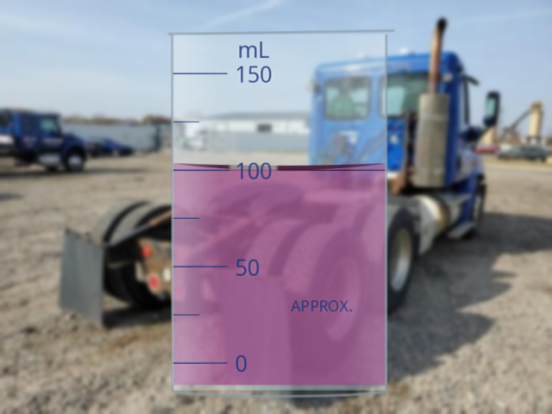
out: 100 mL
